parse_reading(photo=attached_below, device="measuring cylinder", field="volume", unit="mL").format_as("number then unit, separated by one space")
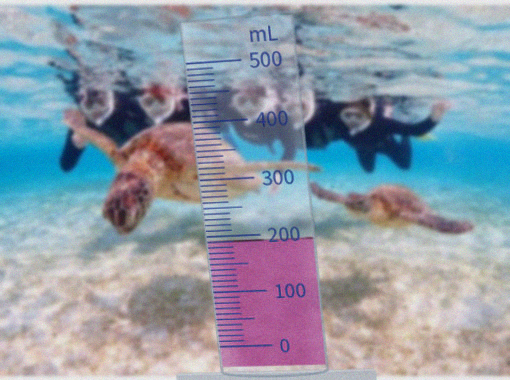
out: 190 mL
